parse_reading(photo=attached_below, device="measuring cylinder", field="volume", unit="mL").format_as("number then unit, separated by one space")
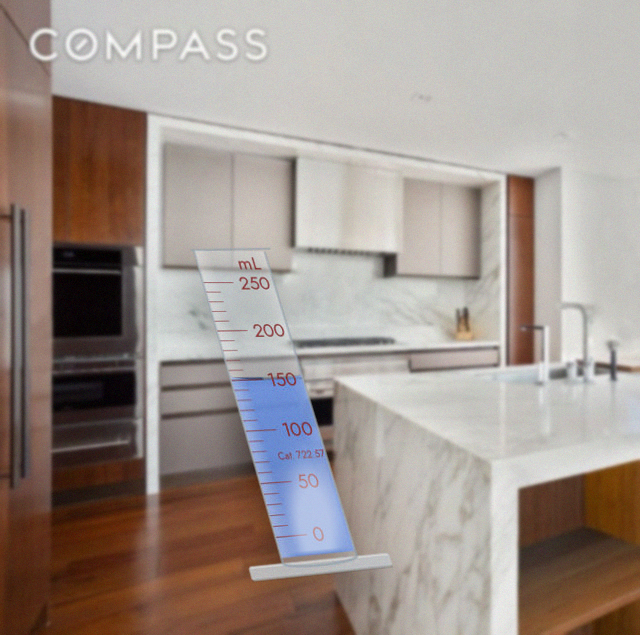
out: 150 mL
